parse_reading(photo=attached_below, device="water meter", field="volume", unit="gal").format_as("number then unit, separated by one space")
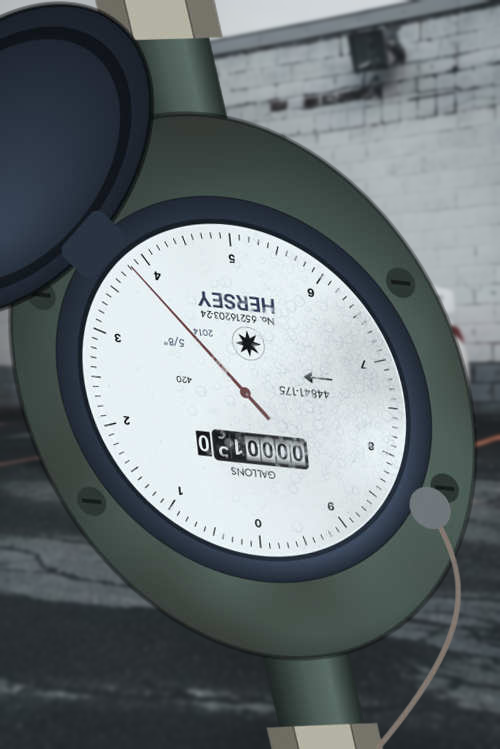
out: 153.8 gal
